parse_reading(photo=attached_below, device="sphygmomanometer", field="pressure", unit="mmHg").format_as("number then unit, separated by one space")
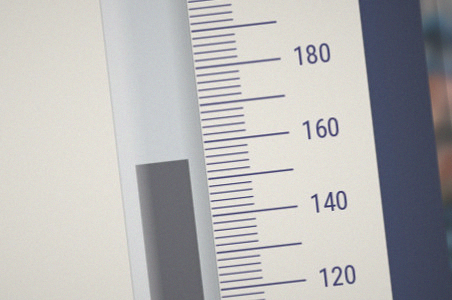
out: 156 mmHg
